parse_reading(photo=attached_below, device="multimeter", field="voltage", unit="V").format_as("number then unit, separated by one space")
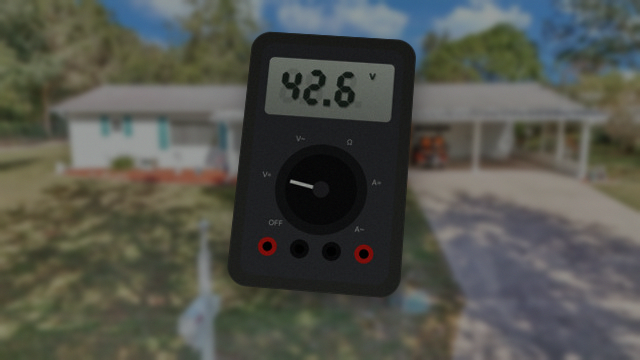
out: 42.6 V
